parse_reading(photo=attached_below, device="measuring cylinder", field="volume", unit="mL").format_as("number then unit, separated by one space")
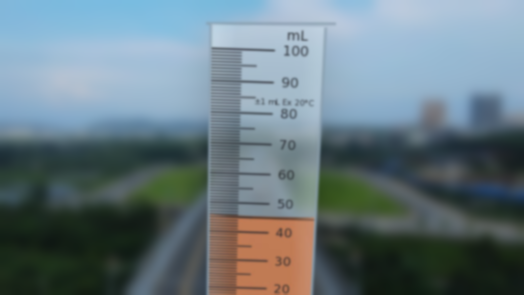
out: 45 mL
